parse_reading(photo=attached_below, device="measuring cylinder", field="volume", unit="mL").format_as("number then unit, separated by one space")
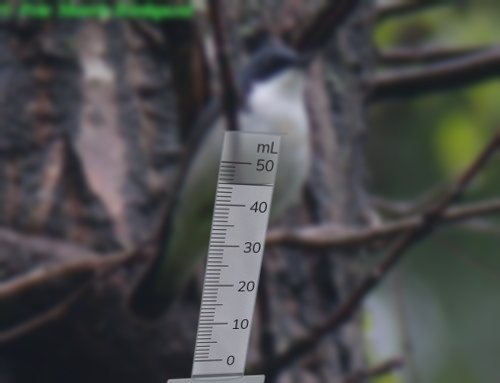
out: 45 mL
